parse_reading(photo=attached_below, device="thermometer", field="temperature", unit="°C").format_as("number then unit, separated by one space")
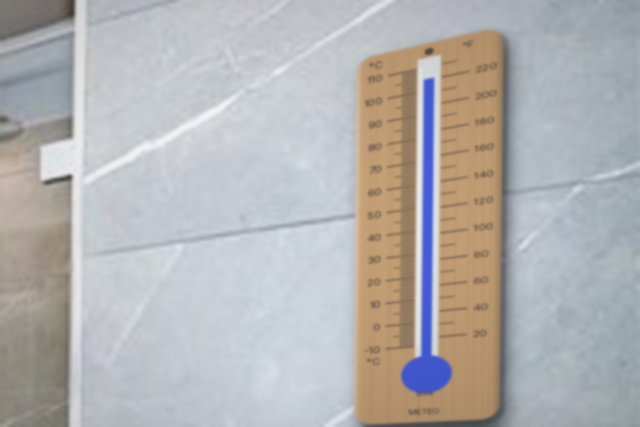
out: 105 °C
